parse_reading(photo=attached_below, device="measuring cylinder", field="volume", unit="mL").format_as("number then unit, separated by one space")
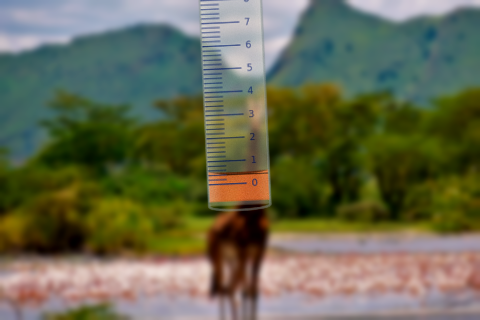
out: 0.4 mL
